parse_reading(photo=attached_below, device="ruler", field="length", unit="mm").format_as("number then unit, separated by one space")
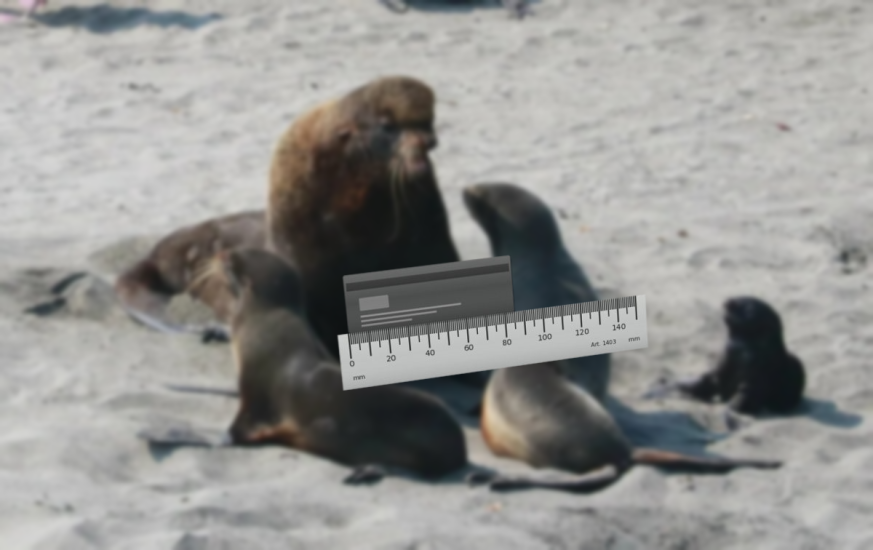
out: 85 mm
